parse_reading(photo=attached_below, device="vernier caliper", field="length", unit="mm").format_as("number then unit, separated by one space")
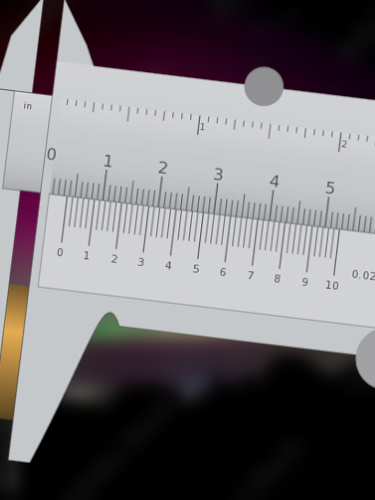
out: 3.6 mm
